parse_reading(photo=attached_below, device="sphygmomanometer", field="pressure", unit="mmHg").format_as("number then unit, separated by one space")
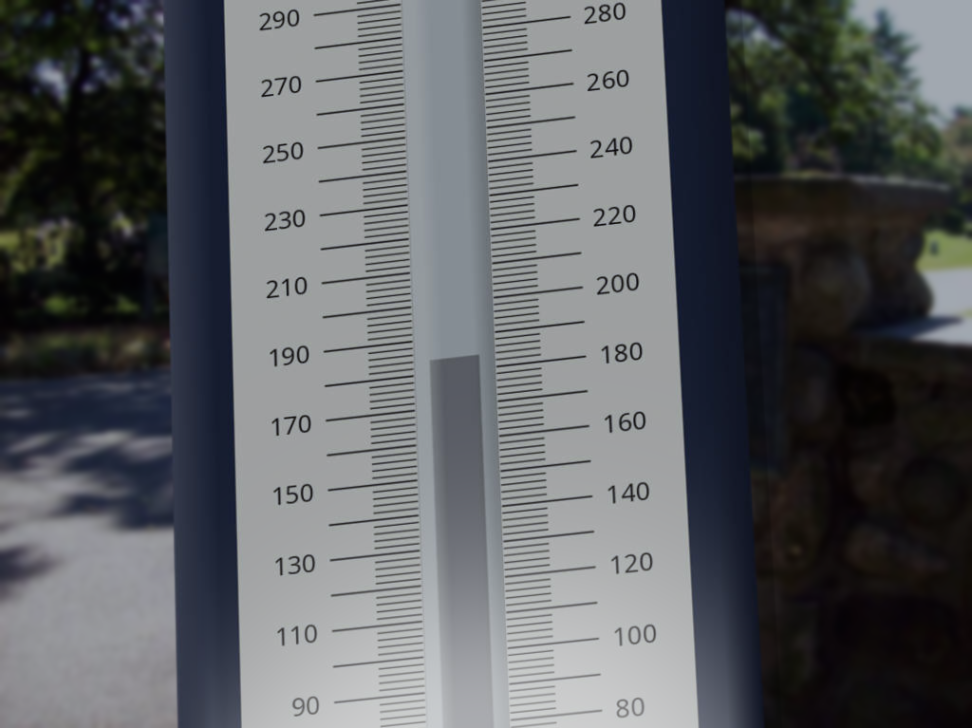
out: 184 mmHg
